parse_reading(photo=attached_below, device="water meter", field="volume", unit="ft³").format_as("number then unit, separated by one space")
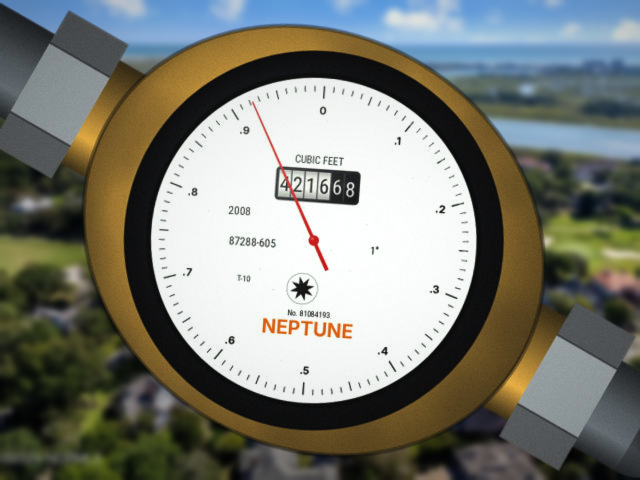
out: 421667.92 ft³
